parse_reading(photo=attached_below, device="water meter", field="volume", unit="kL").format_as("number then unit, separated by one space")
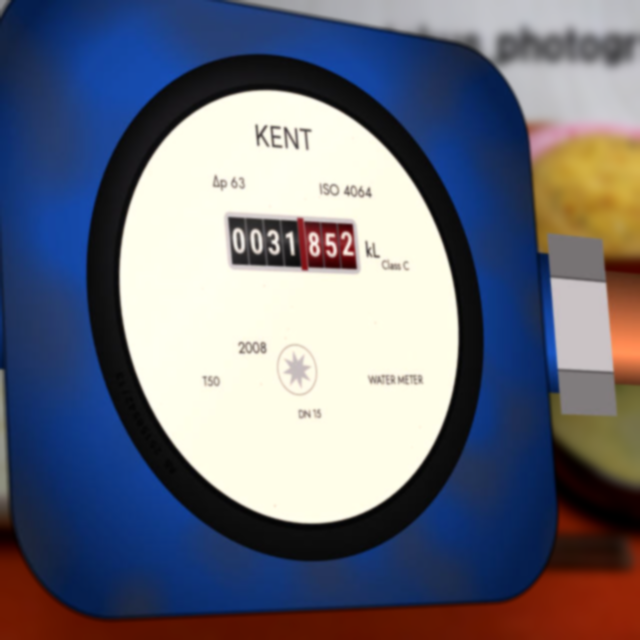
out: 31.852 kL
